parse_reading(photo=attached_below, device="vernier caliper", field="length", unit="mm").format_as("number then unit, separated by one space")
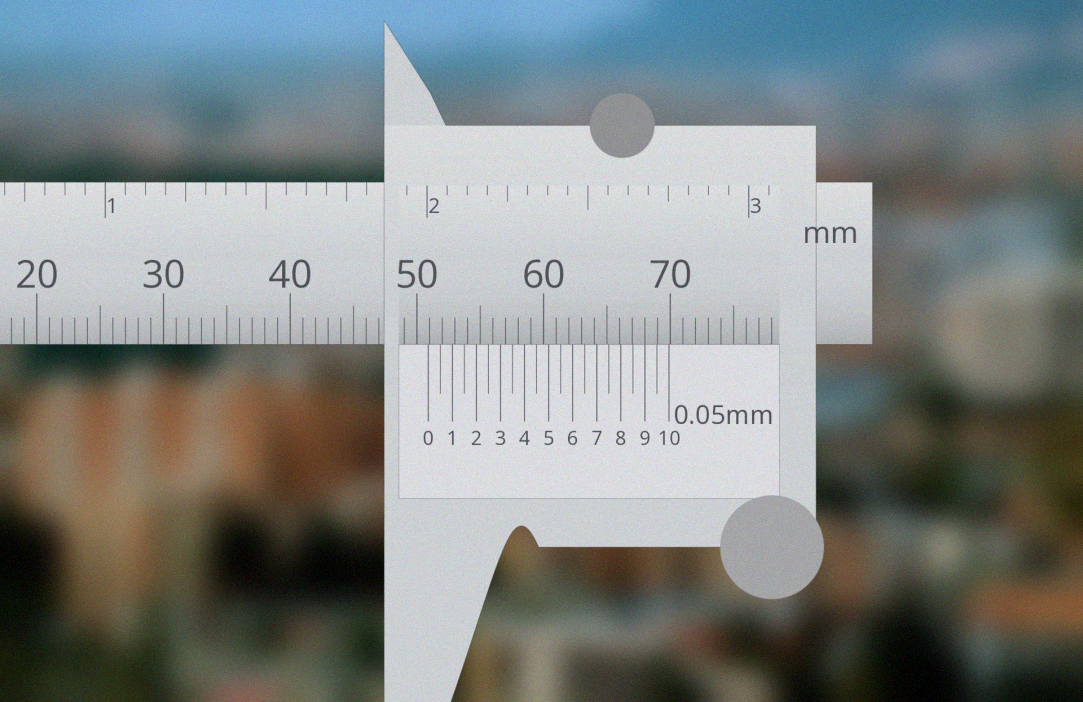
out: 50.9 mm
